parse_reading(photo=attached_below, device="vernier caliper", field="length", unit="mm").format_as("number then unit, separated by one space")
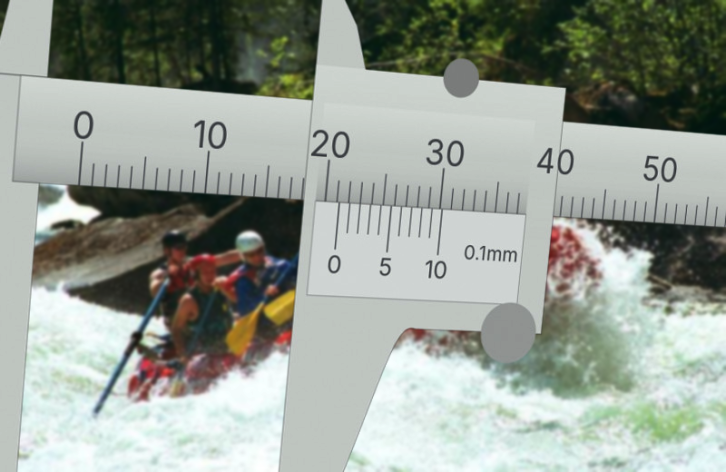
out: 21.2 mm
